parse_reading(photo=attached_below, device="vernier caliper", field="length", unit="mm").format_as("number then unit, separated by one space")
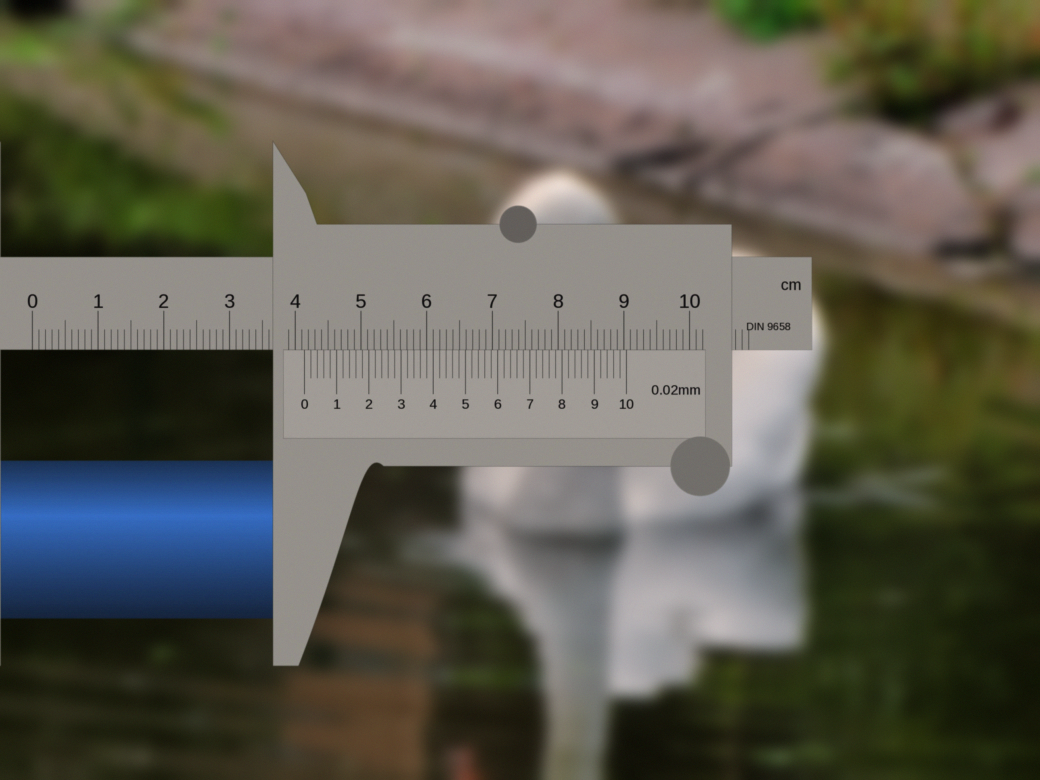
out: 41.4 mm
